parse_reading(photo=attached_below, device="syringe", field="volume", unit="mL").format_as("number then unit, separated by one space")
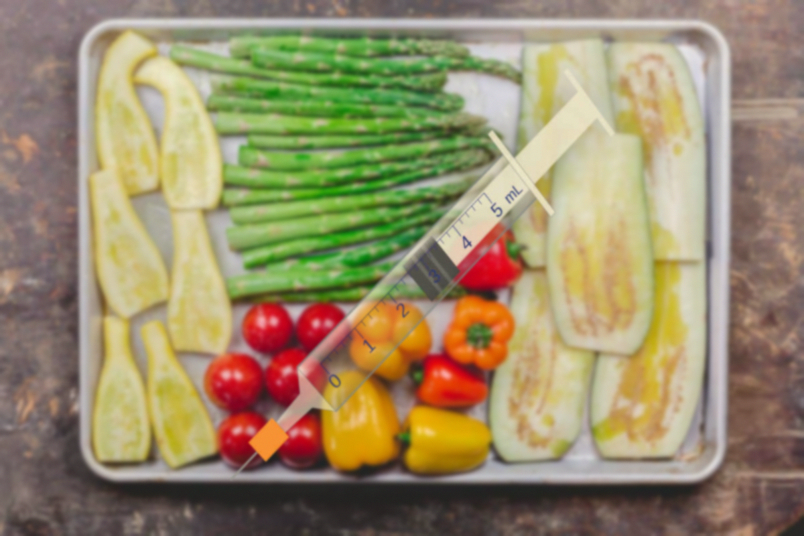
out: 2.6 mL
